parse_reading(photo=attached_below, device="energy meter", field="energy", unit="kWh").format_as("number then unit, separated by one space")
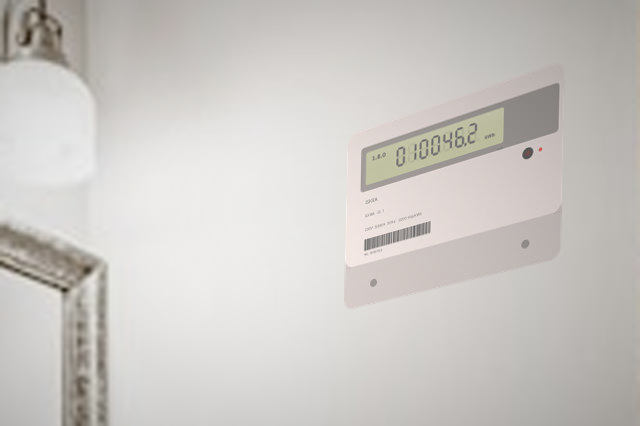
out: 10046.2 kWh
